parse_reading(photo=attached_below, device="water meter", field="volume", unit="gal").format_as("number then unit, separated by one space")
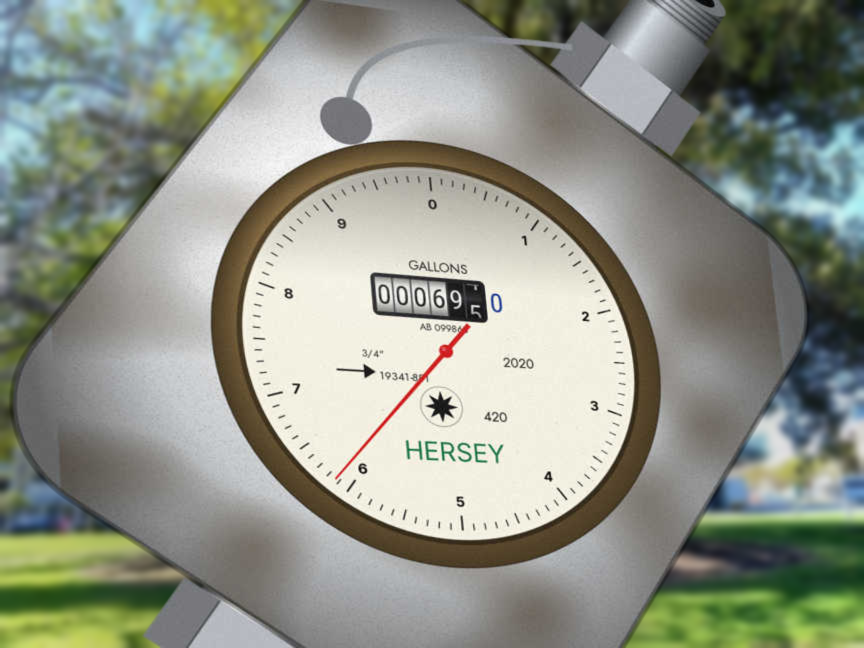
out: 6946.1 gal
